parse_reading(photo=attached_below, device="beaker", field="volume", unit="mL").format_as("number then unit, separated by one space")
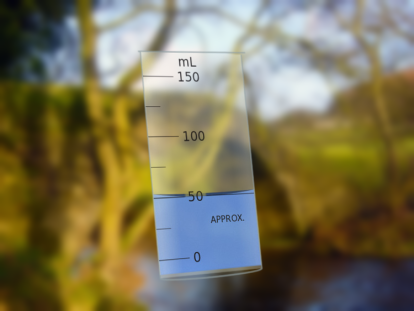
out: 50 mL
